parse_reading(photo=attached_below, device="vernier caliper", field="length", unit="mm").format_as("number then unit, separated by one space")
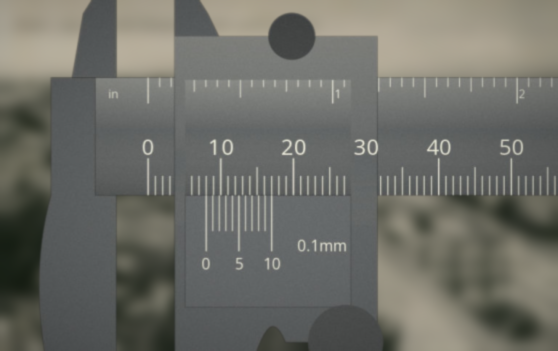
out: 8.0 mm
